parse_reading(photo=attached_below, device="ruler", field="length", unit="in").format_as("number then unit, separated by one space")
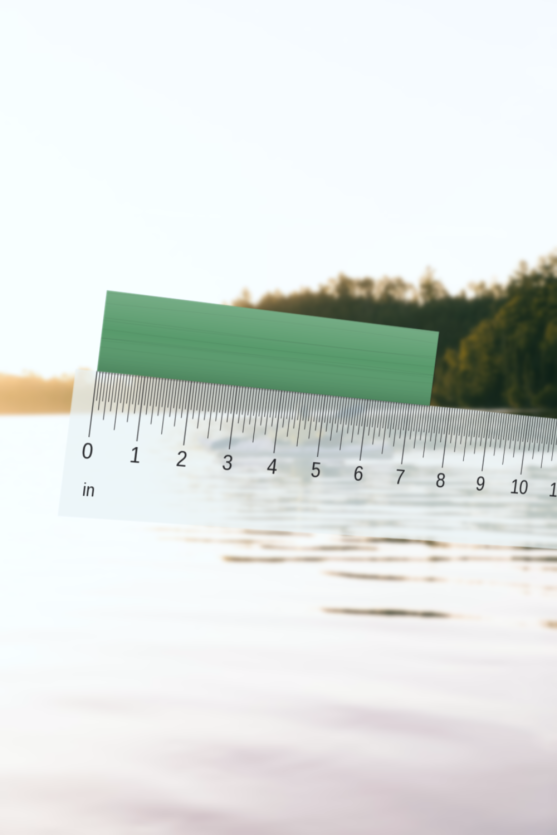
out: 7.5 in
